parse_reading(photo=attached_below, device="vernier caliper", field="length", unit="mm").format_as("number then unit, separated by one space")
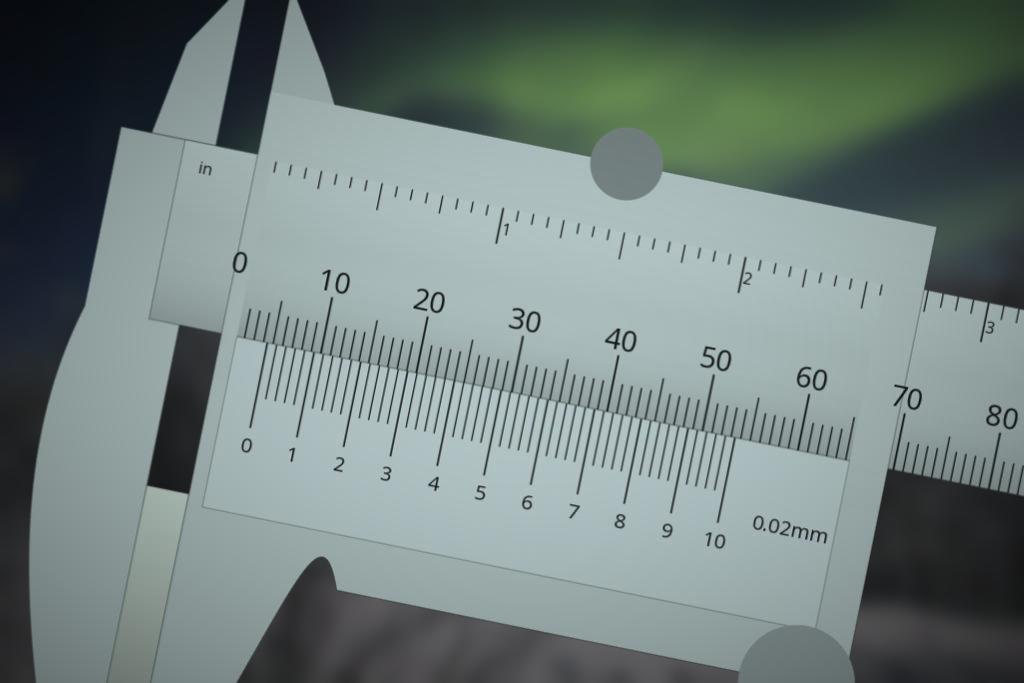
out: 4.4 mm
